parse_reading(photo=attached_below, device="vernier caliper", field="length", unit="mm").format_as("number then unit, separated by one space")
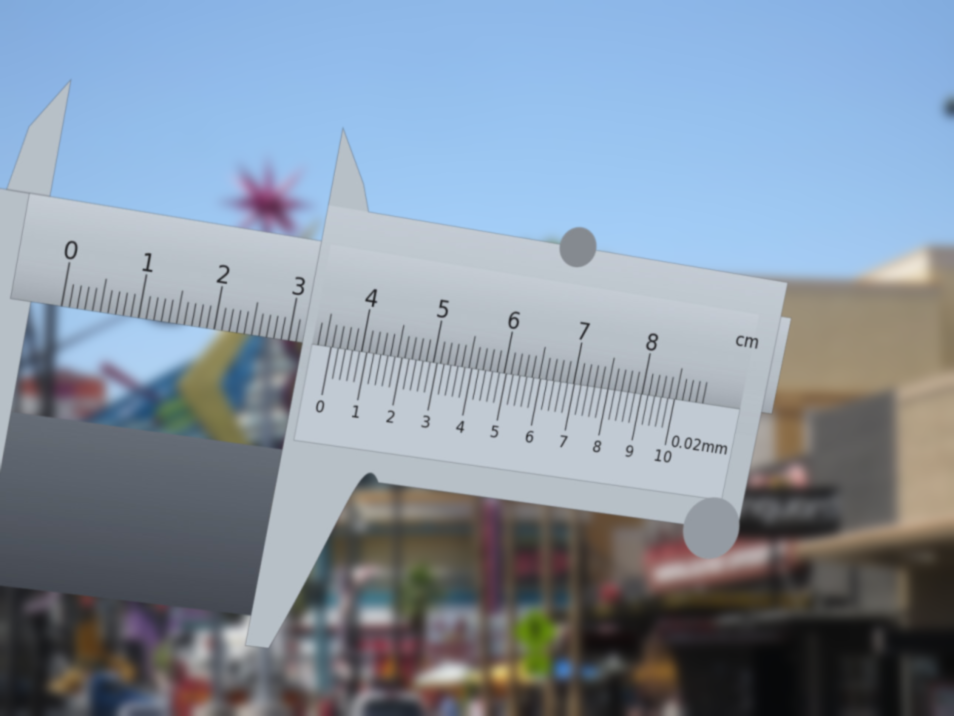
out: 35.8 mm
